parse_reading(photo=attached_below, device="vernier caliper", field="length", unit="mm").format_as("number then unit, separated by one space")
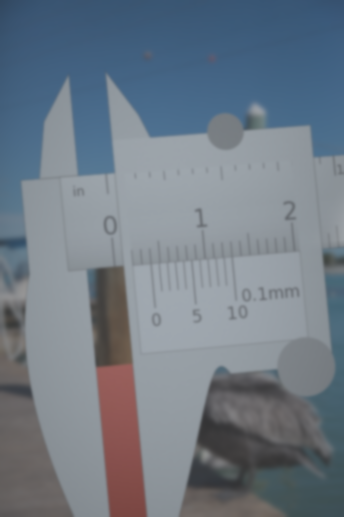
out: 4.0 mm
